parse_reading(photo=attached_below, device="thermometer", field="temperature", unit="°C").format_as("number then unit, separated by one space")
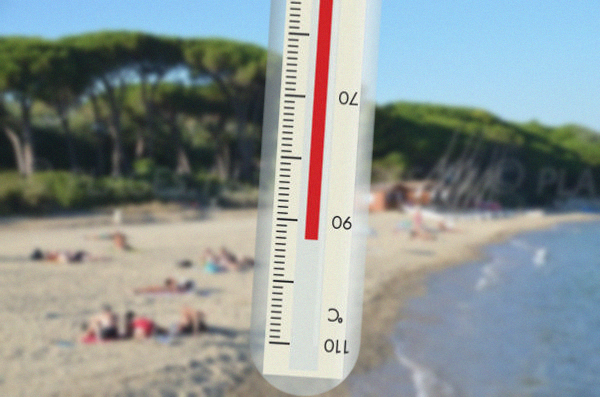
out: 93 °C
